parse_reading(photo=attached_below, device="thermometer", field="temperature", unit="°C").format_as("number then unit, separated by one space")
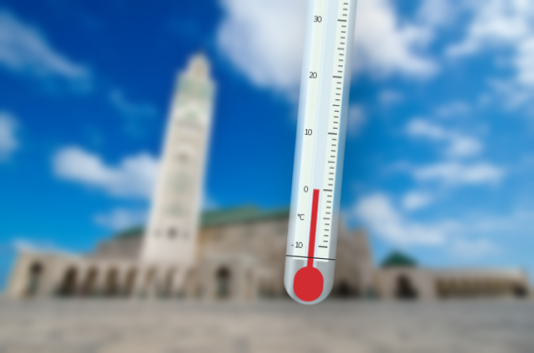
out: 0 °C
